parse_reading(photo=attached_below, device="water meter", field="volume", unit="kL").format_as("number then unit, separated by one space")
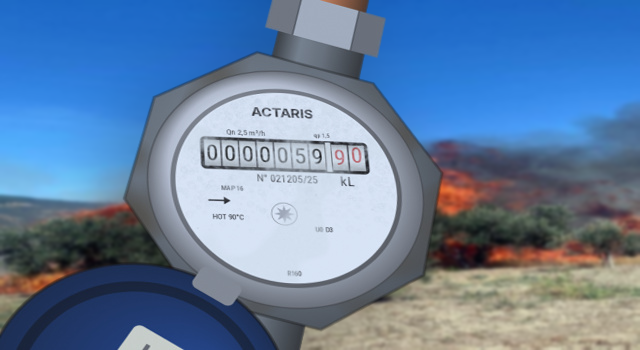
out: 59.90 kL
